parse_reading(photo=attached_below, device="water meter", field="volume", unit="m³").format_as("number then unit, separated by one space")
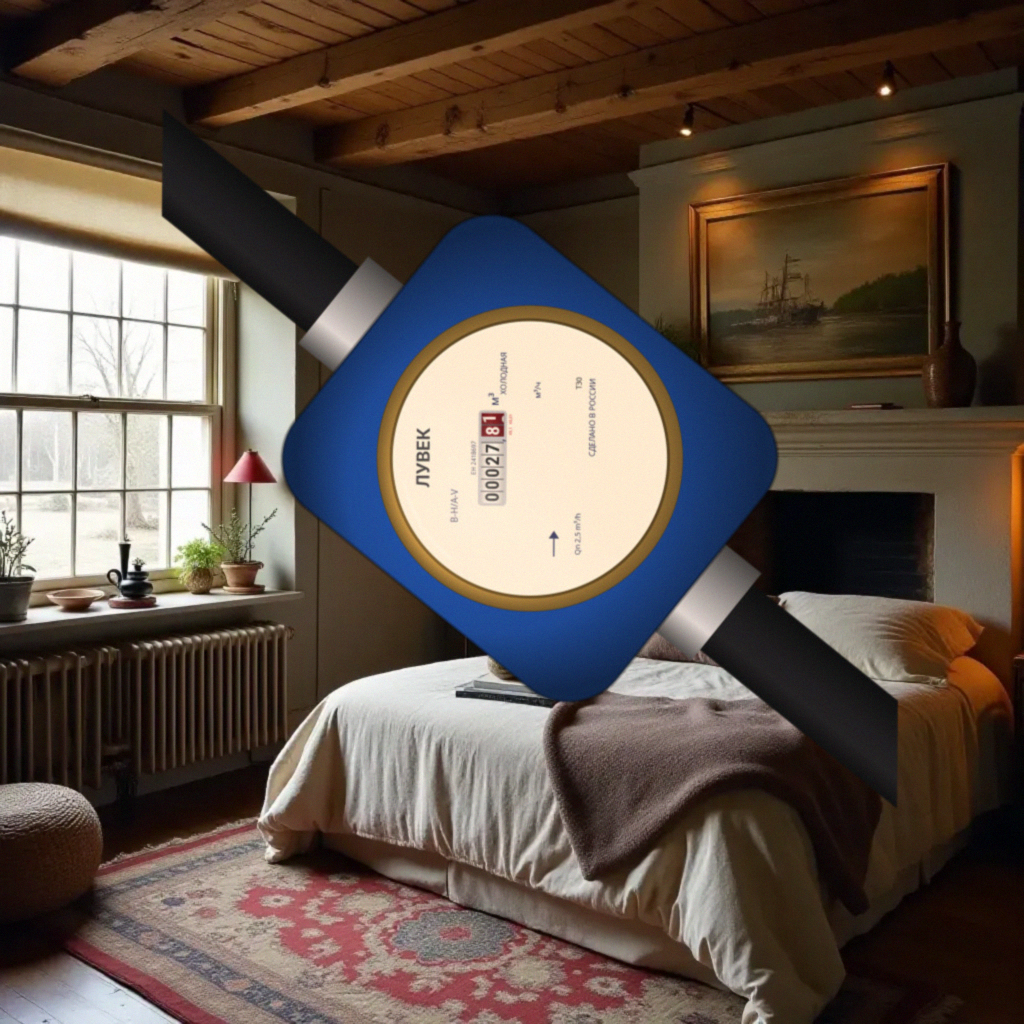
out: 27.81 m³
